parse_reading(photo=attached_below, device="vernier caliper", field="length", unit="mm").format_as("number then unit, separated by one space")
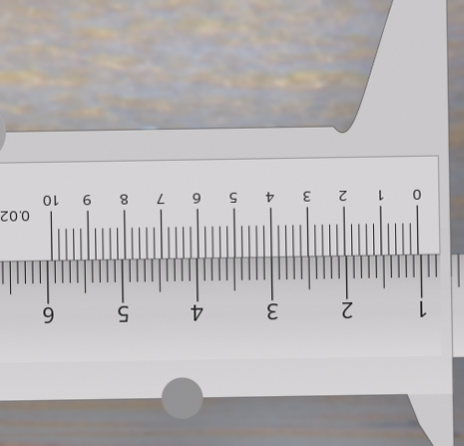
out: 10.4 mm
